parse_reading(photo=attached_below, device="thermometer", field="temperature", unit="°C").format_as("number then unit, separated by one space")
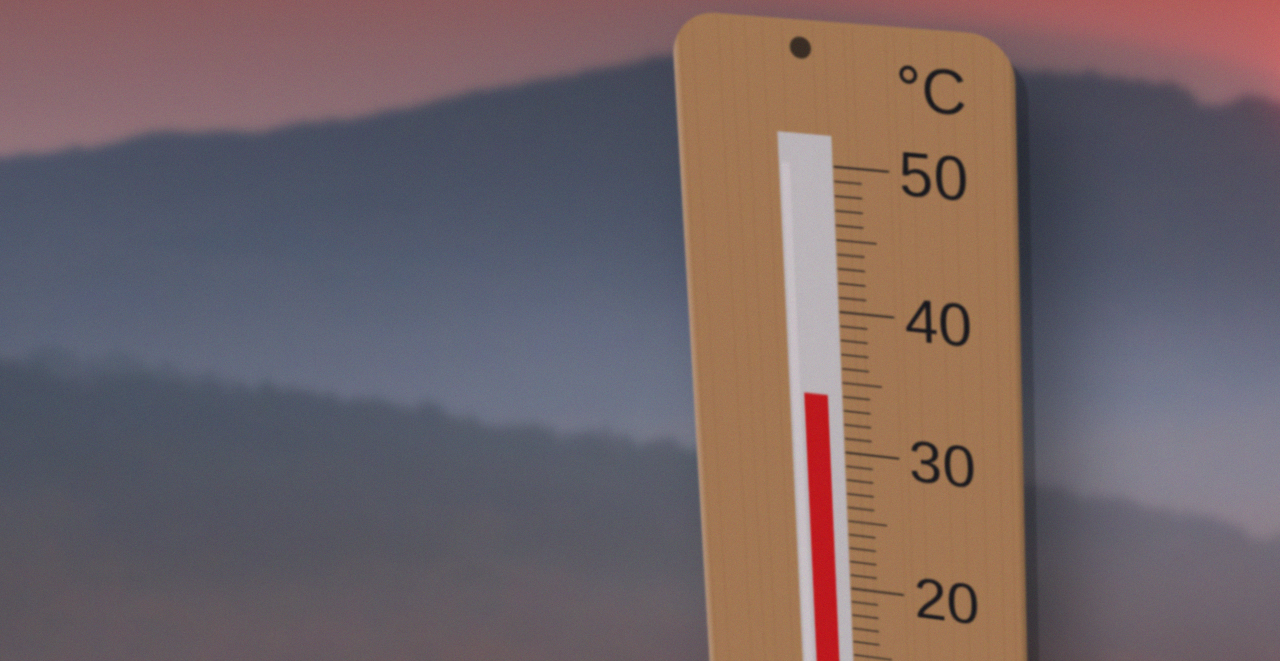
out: 34 °C
